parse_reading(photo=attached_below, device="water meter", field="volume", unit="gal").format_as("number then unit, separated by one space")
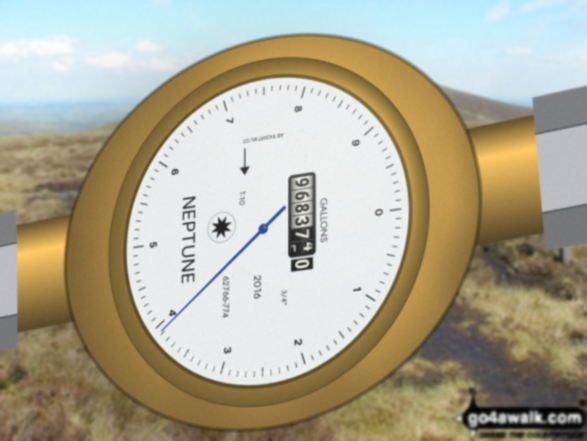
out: 9683743.9 gal
